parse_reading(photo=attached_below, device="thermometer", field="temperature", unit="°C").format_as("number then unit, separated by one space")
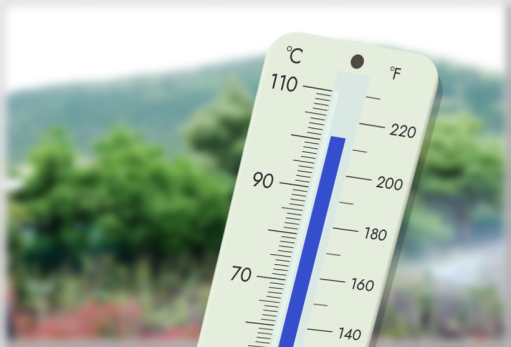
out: 101 °C
